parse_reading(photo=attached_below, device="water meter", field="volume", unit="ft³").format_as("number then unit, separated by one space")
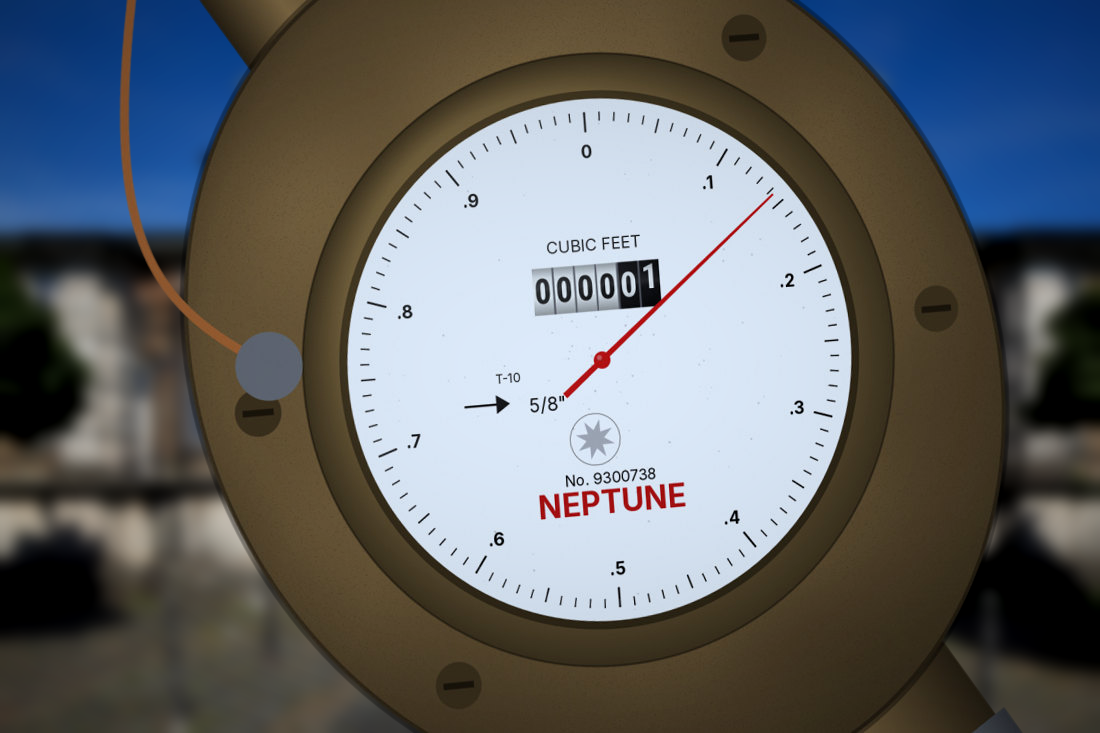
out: 1.14 ft³
